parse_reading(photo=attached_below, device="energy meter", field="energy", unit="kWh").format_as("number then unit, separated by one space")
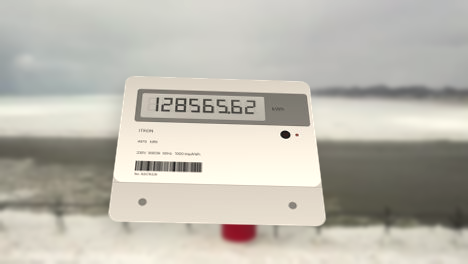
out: 128565.62 kWh
